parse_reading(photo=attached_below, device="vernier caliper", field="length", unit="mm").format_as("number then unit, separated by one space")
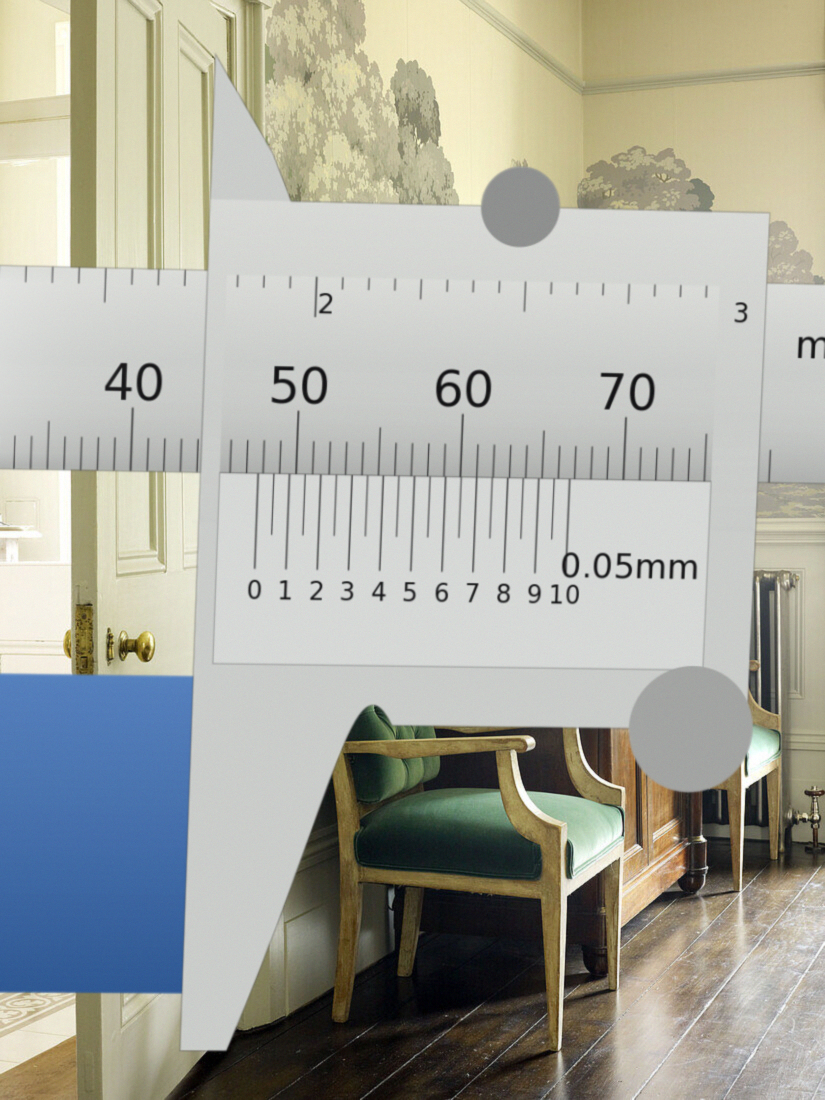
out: 47.7 mm
